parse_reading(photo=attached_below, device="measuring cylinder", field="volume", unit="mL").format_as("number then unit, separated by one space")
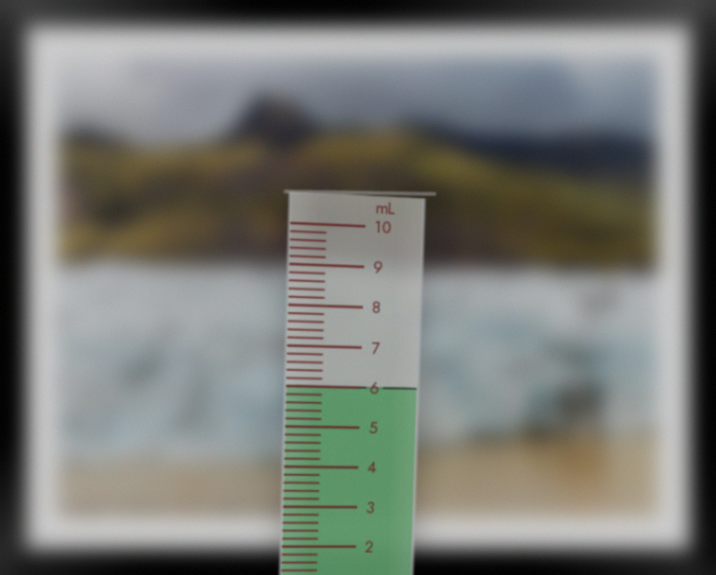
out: 6 mL
